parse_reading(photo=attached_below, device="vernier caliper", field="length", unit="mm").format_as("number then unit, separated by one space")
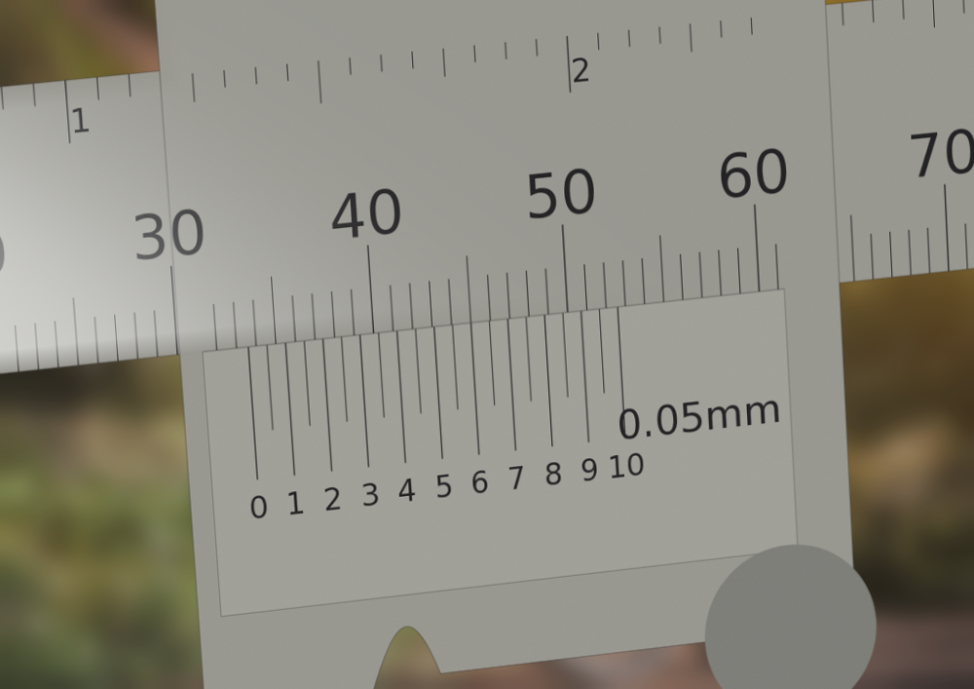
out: 33.6 mm
